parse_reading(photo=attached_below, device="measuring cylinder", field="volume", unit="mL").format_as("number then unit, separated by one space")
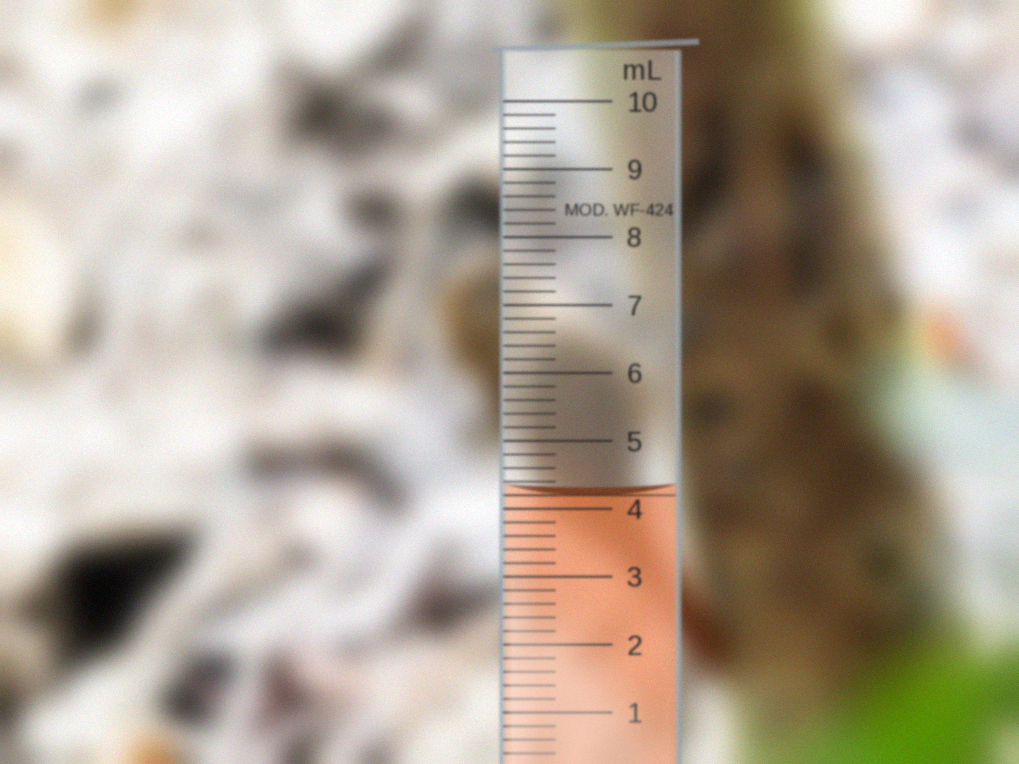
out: 4.2 mL
